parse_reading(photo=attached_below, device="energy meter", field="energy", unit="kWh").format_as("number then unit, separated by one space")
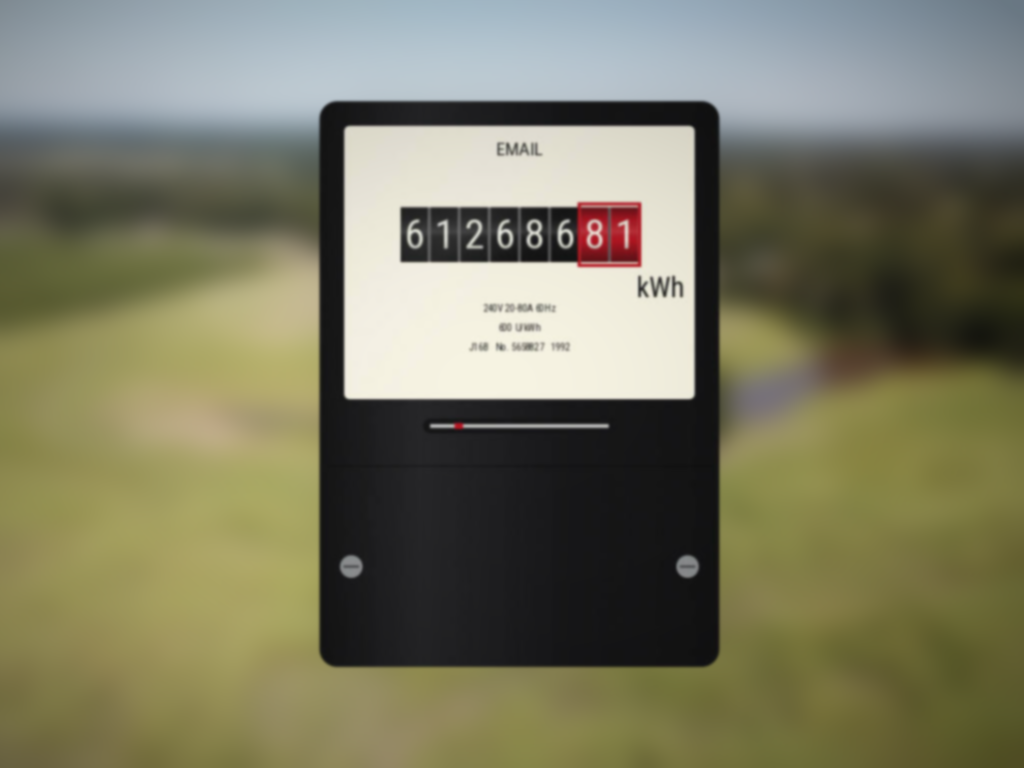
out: 612686.81 kWh
